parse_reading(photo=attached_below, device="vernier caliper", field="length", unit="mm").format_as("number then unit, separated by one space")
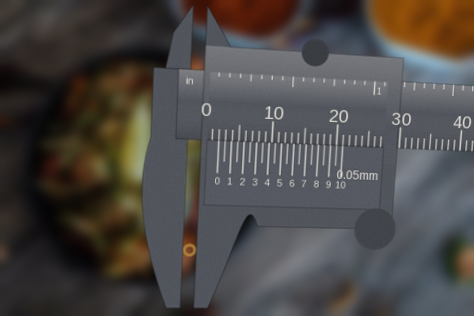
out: 2.0 mm
